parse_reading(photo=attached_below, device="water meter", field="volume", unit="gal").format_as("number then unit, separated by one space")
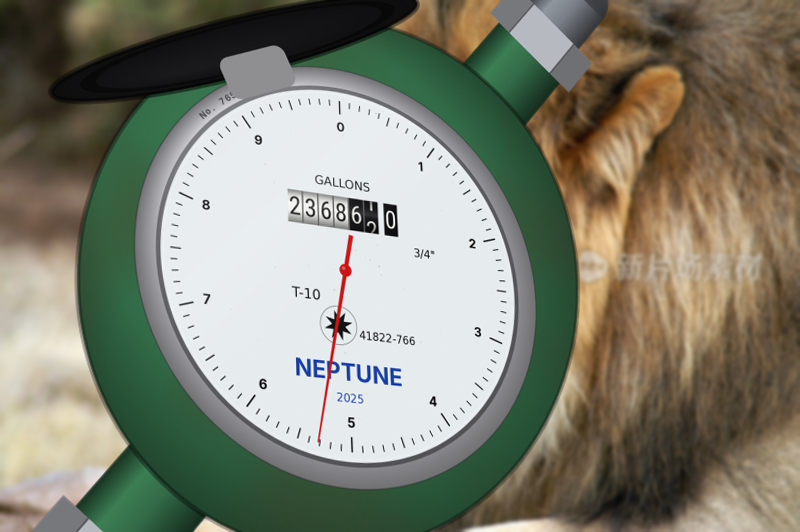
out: 2368615.3 gal
